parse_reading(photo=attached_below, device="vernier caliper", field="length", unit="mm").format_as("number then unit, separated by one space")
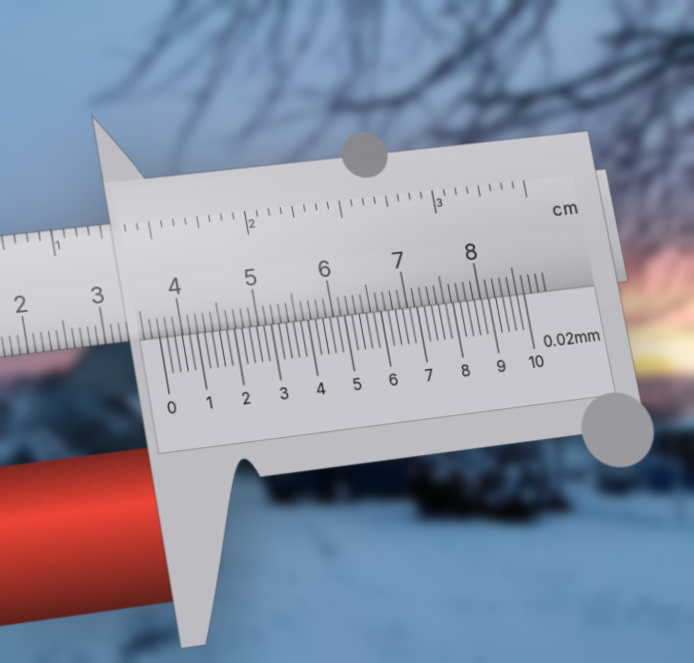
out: 37.0 mm
